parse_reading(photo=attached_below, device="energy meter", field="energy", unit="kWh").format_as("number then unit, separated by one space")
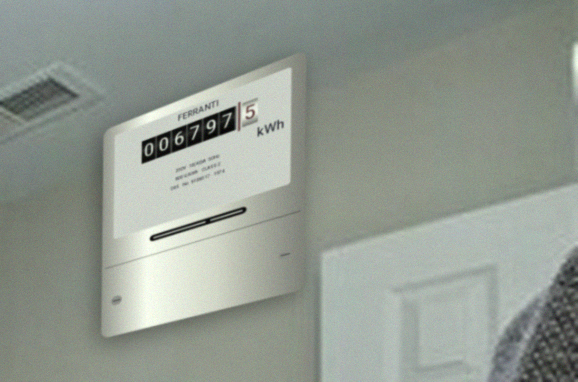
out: 6797.5 kWh
